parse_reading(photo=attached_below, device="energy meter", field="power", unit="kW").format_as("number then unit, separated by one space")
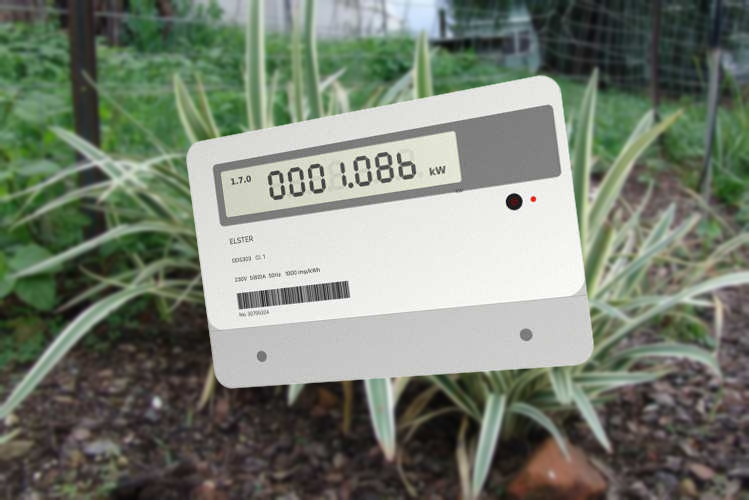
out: 1.086 kW
